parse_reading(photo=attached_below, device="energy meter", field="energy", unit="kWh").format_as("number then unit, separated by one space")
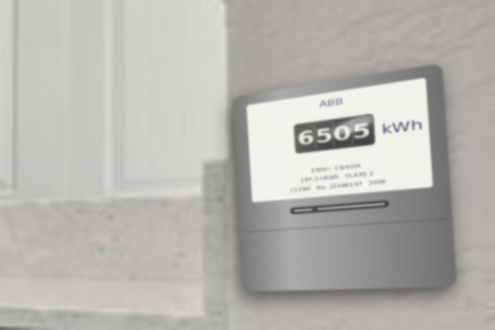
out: 6505 kWh
